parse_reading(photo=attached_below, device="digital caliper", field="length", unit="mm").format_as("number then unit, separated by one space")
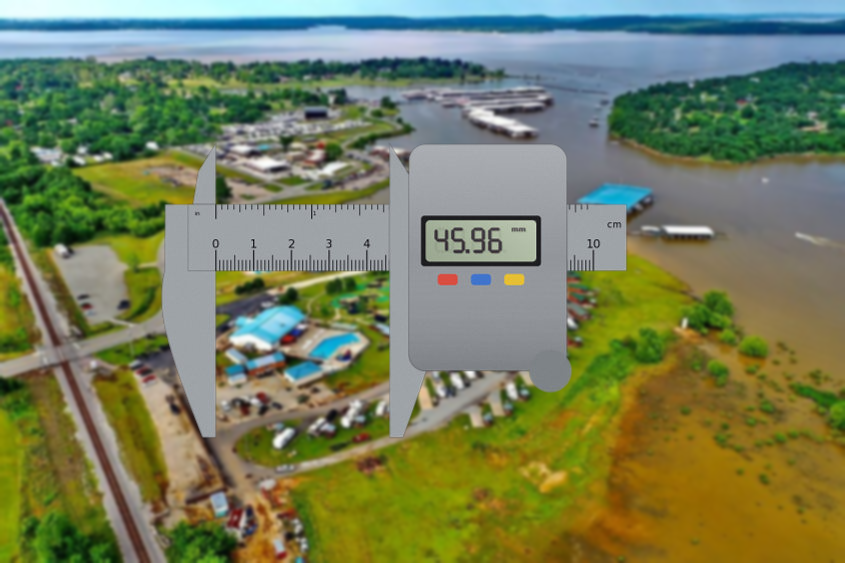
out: 45.96 mm
